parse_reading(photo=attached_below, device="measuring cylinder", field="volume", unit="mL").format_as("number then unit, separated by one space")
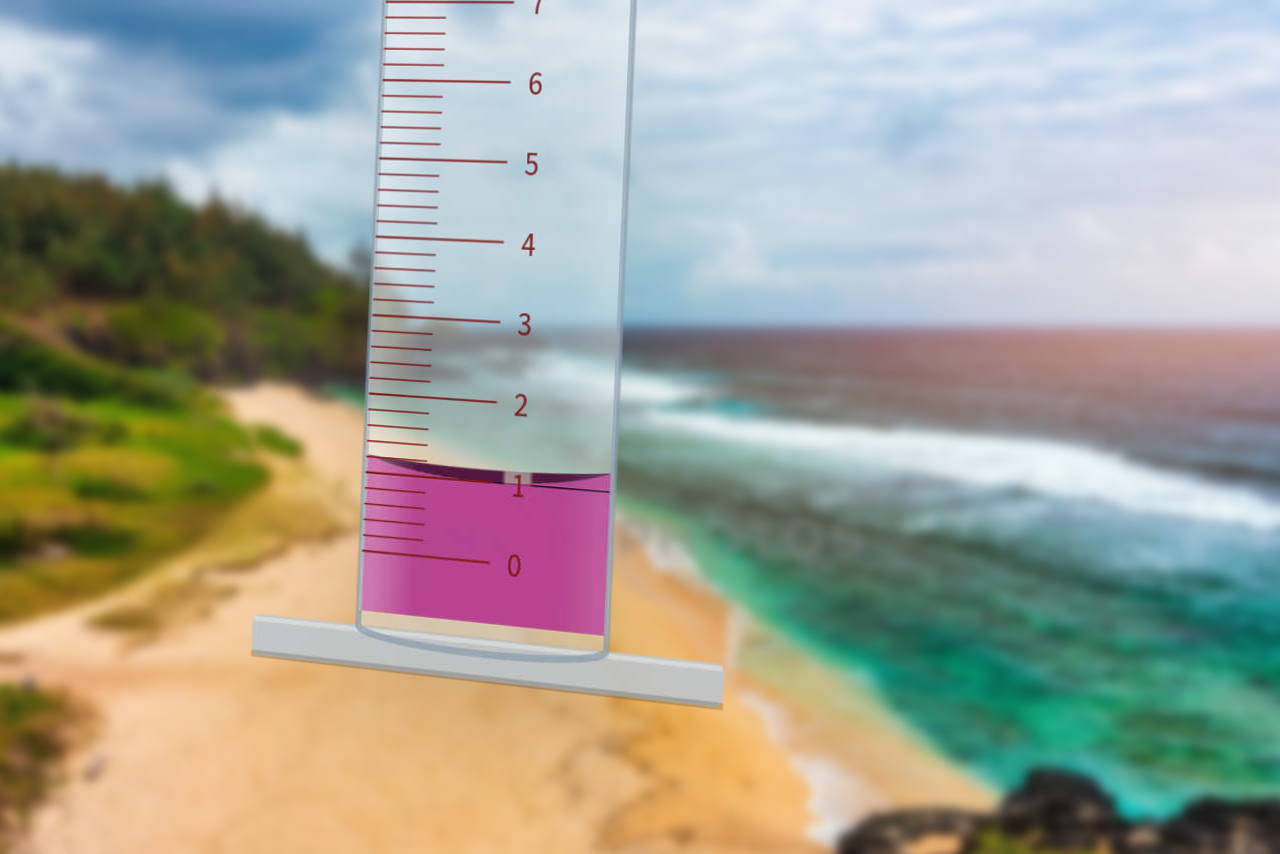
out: 1 mL
